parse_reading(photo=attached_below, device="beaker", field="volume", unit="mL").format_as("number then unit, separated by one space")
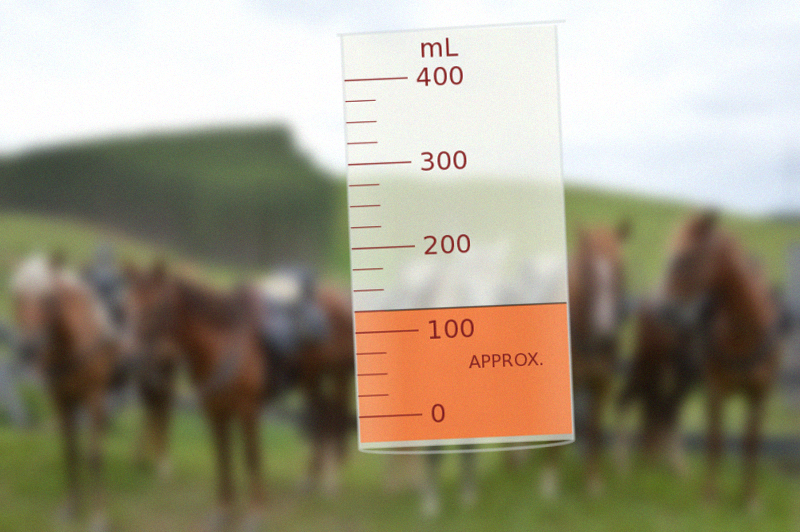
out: 125 mL
